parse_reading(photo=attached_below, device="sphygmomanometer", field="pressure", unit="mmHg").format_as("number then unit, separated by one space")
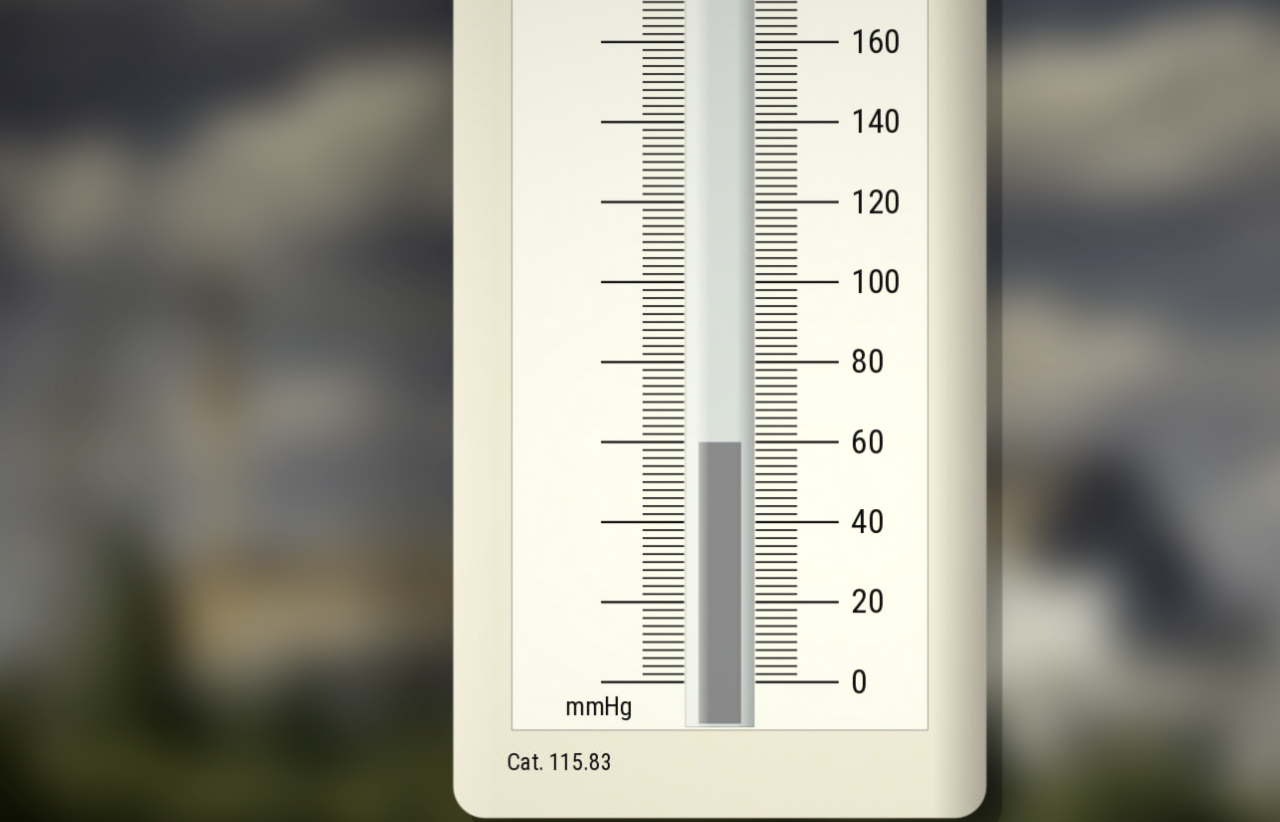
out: 60 mmHg
